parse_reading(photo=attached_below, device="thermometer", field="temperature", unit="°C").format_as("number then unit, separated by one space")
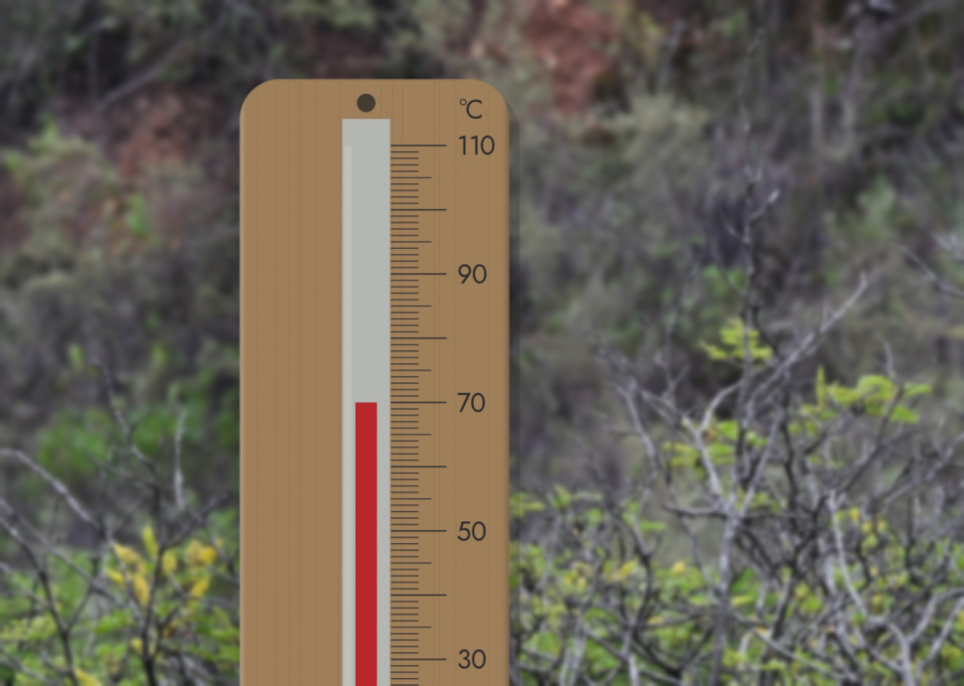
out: 70 °C
